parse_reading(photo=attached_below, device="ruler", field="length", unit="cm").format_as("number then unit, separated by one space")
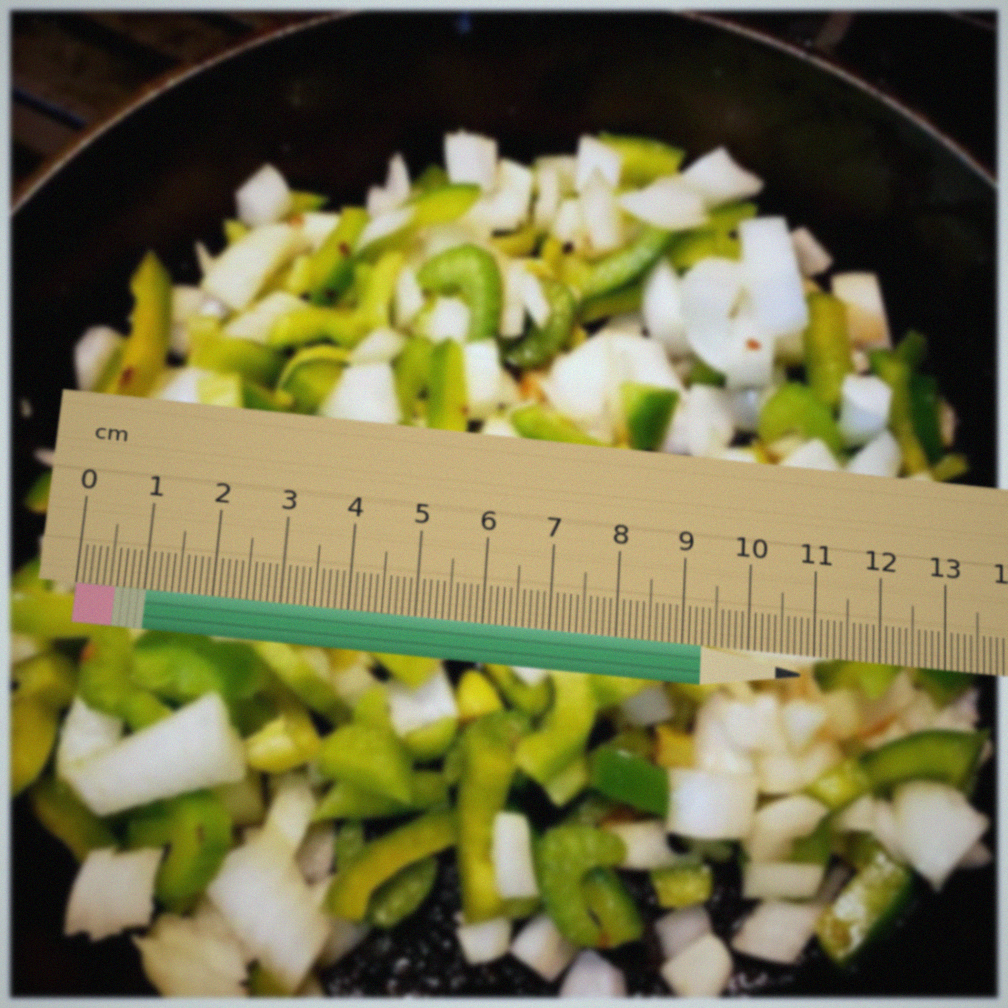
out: 10.8 cm
